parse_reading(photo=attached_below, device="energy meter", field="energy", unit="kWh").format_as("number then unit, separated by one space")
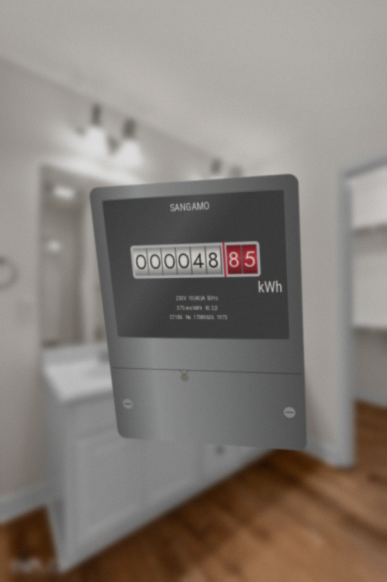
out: 48.85 kWh
